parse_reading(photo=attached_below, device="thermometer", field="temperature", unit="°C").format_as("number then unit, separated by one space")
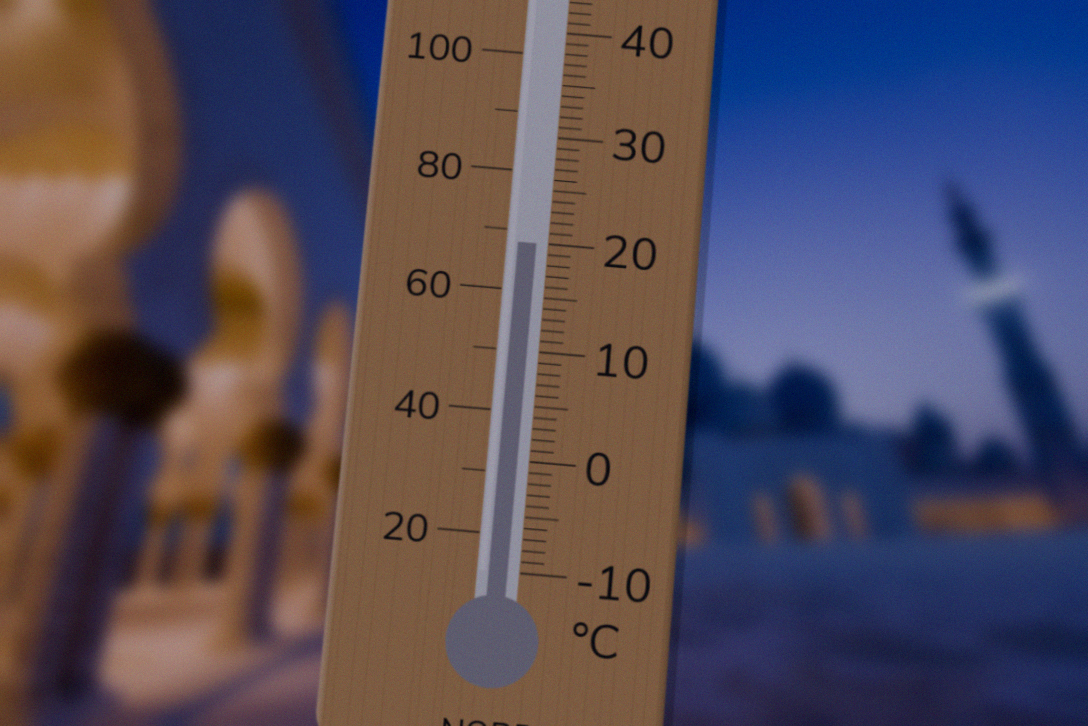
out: 20 °C
